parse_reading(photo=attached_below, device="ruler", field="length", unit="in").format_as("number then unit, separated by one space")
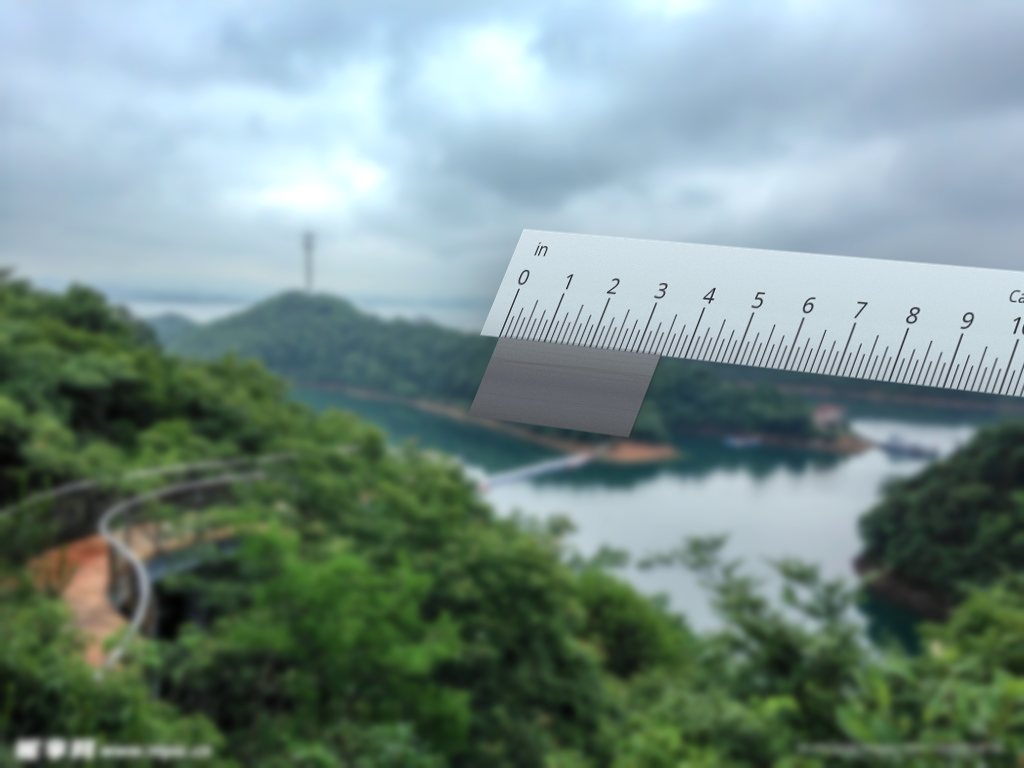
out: 3.5 in
